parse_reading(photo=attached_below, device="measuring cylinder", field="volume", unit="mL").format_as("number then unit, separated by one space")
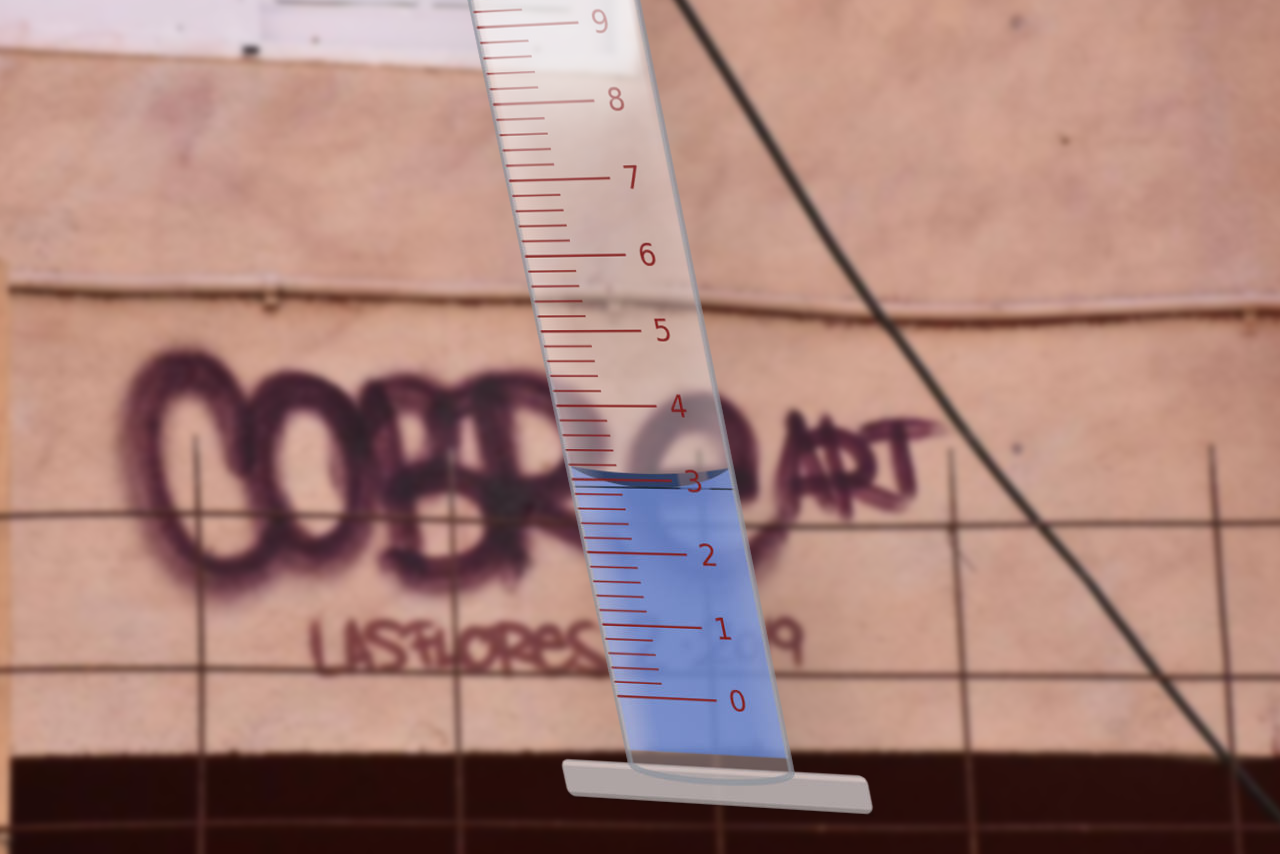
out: 2.9 mL
